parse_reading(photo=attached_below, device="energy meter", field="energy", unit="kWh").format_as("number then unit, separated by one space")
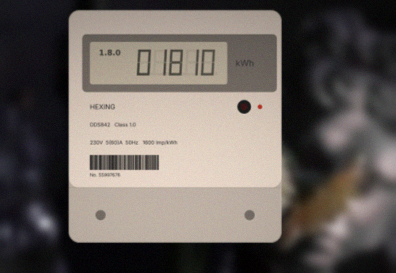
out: 1810 kWh
